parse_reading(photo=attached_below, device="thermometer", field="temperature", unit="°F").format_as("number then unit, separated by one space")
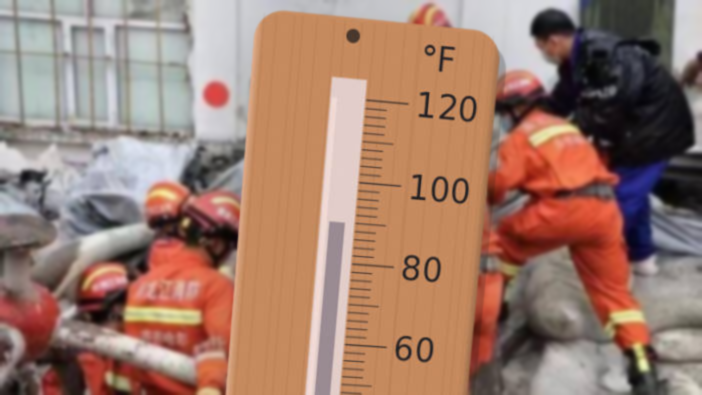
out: 90 °F
